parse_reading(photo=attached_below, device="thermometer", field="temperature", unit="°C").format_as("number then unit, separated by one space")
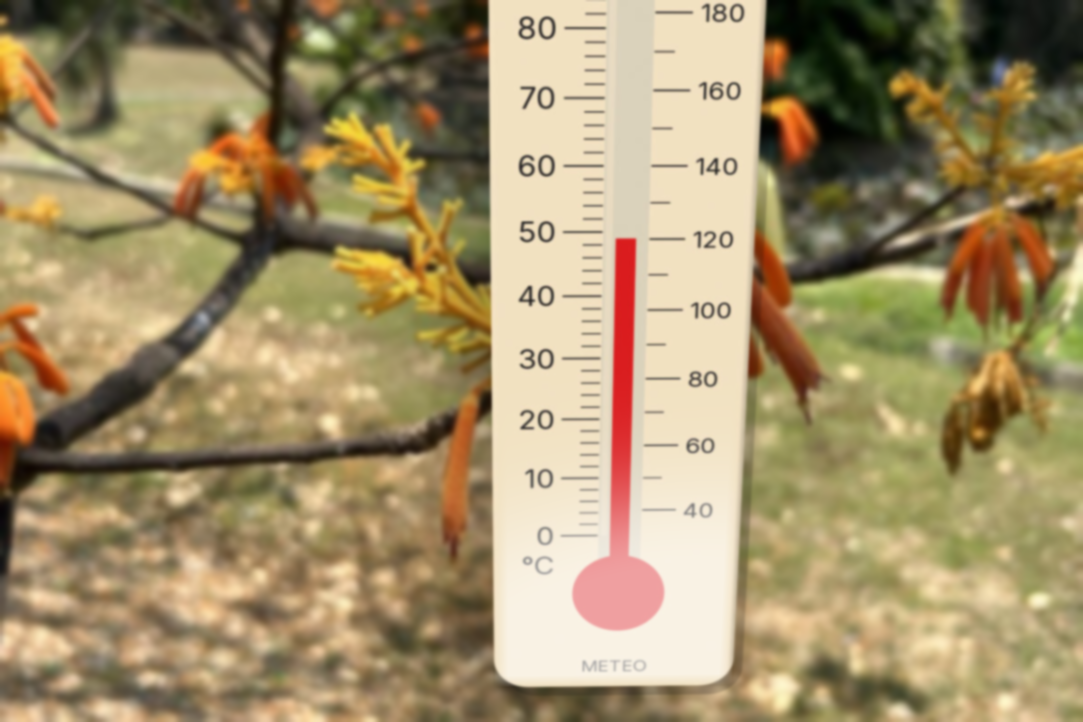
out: 49 °C
